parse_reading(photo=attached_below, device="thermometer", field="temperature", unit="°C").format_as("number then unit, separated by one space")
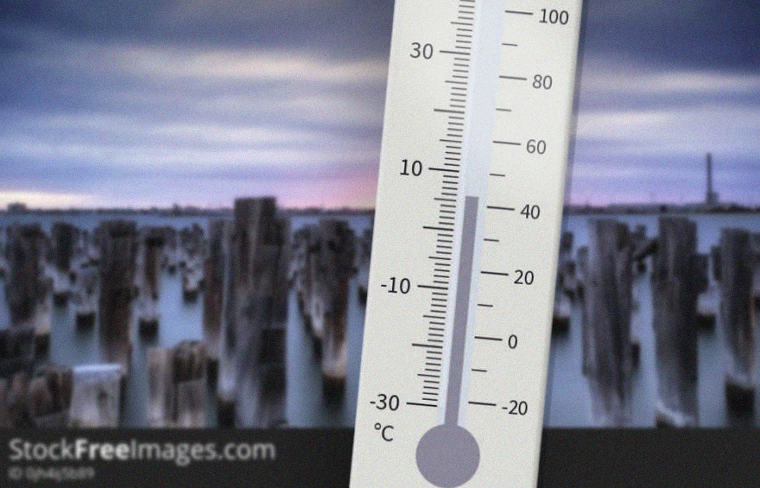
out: 6 °C
